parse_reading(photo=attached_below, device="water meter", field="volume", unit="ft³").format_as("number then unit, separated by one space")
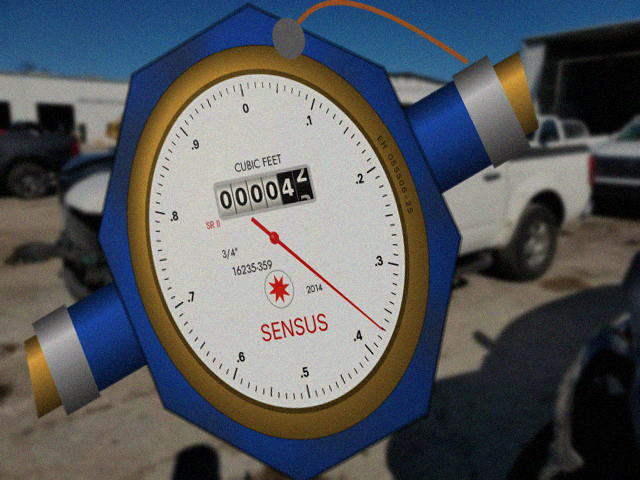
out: 42.37 ft³
